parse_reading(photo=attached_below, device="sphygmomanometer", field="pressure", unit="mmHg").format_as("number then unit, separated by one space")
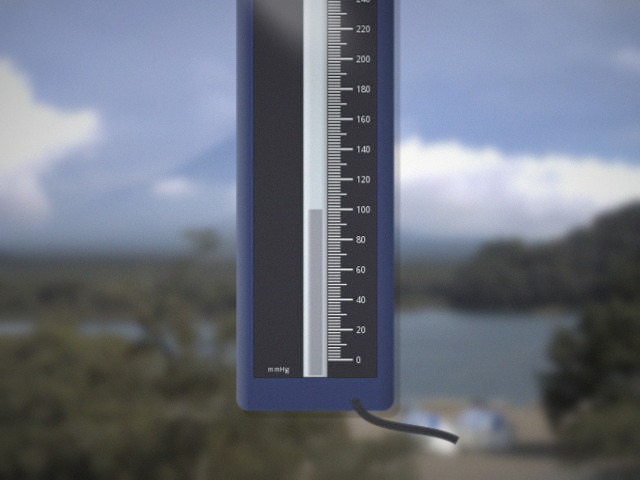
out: 100 mmHg
